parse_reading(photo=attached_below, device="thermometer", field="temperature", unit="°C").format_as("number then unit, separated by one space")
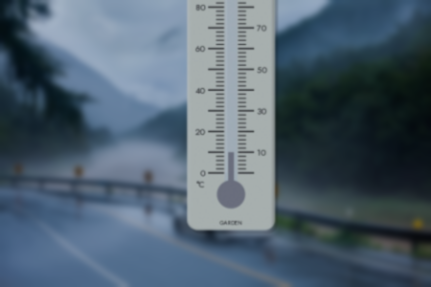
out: 10 °C
